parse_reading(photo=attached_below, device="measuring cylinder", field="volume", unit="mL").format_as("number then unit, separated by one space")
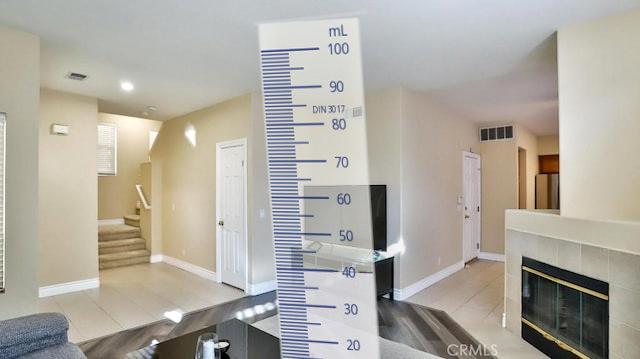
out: 40 mL
